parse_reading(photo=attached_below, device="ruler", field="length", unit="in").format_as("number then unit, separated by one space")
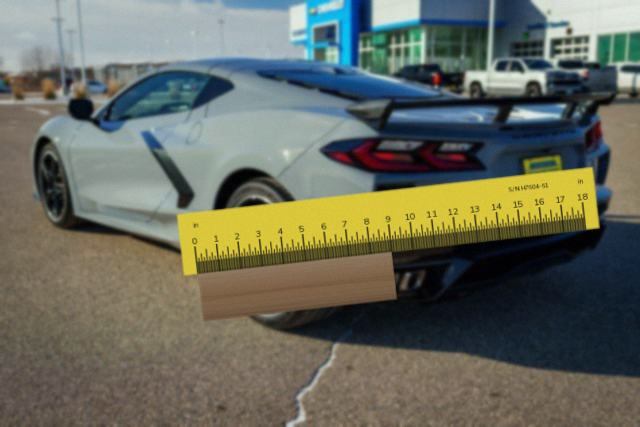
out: 9 in
